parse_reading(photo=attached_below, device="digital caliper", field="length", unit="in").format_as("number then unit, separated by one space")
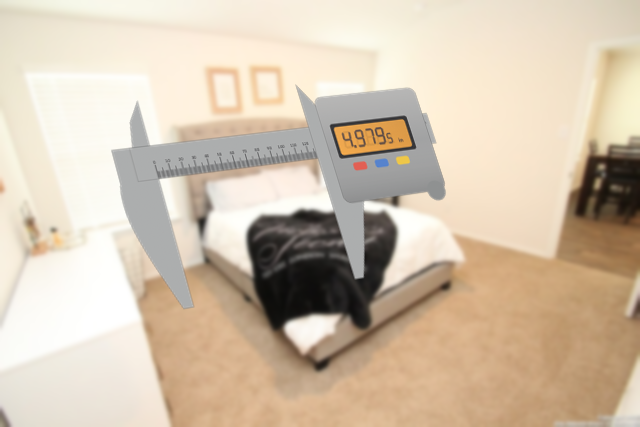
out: 4.9795 in
